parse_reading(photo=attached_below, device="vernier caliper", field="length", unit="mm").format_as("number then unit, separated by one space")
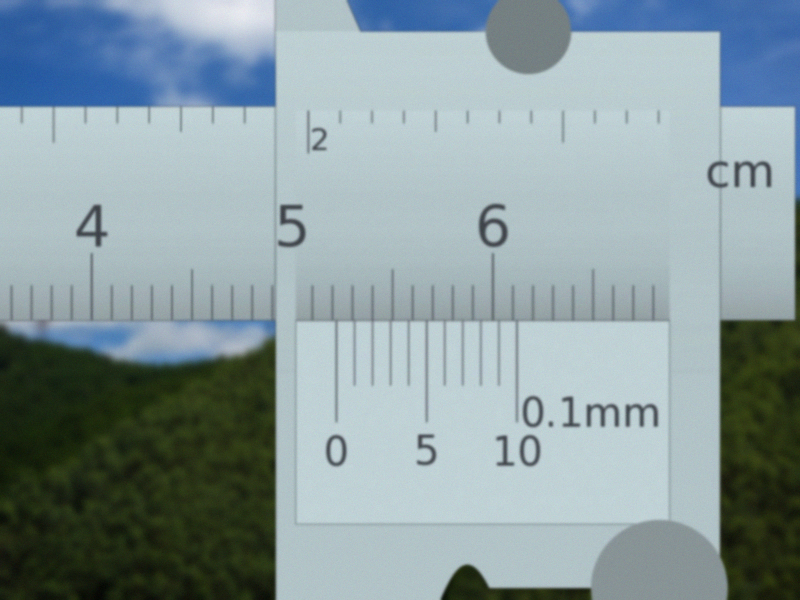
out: 52.2 mm
